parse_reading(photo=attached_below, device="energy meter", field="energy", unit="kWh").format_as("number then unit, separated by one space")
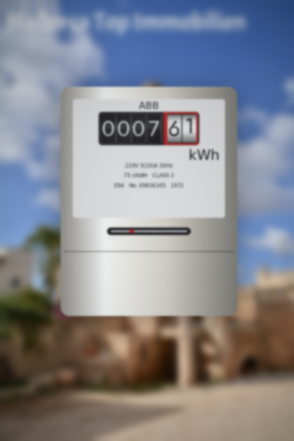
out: 7.61 kWh
